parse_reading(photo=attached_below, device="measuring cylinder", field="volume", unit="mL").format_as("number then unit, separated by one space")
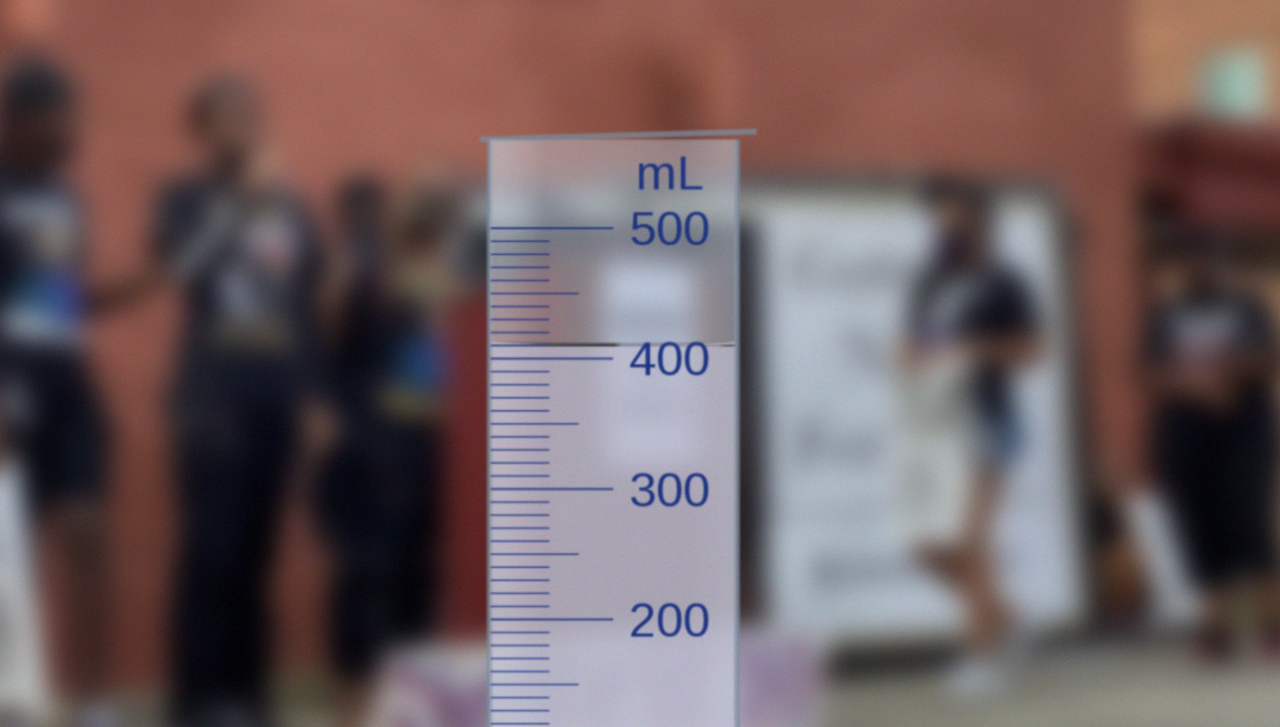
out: 410 mL
